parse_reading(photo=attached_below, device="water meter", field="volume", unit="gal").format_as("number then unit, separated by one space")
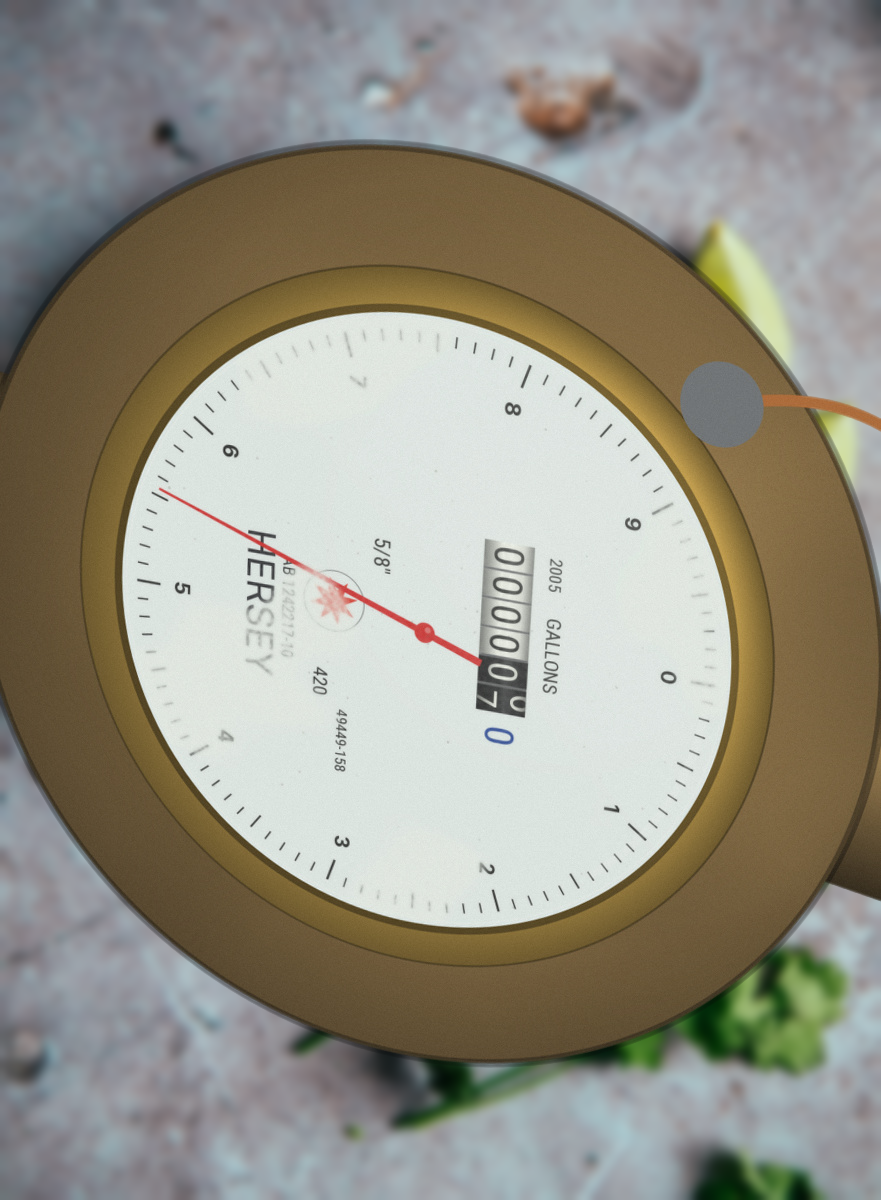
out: 65.5 gal
